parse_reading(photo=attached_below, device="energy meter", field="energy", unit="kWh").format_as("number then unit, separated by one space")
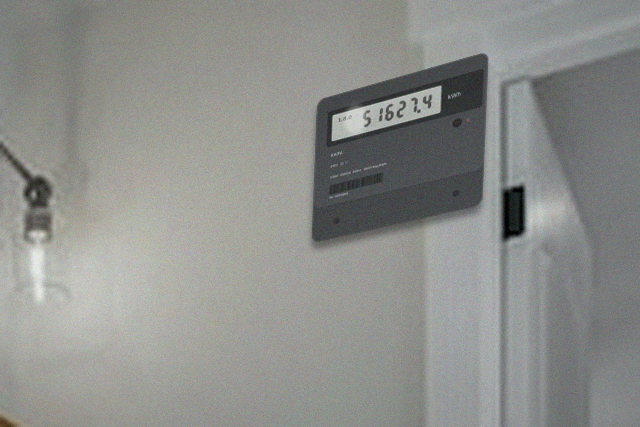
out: 51627.4 kWh
